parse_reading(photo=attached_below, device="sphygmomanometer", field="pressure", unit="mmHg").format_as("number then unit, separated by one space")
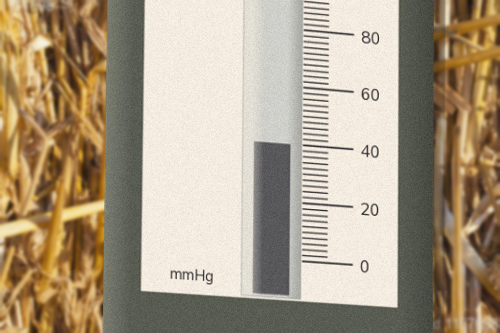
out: 40 mmHg
